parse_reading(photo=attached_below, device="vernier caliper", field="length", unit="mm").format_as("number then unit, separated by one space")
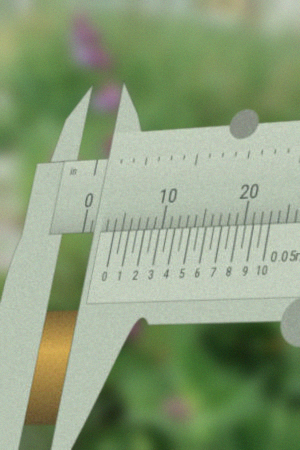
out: 4.0 mm
